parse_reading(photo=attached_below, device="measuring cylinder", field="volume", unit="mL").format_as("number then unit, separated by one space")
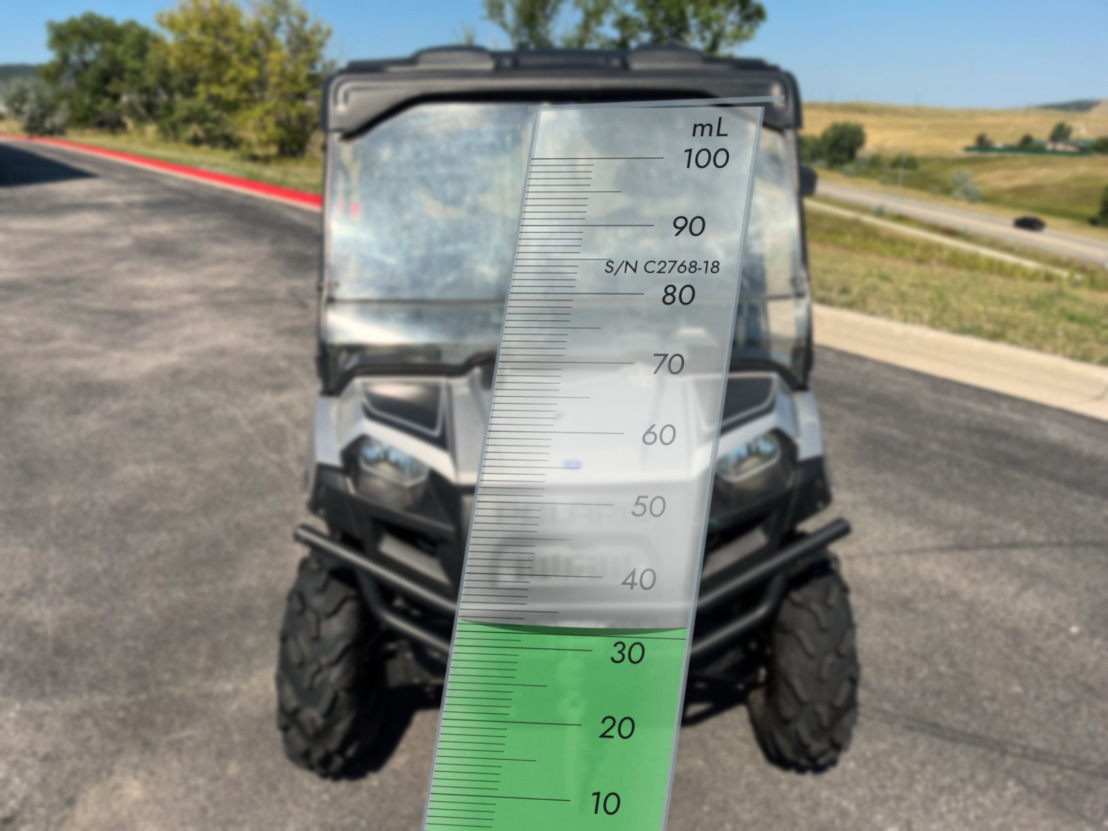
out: 32 mL
